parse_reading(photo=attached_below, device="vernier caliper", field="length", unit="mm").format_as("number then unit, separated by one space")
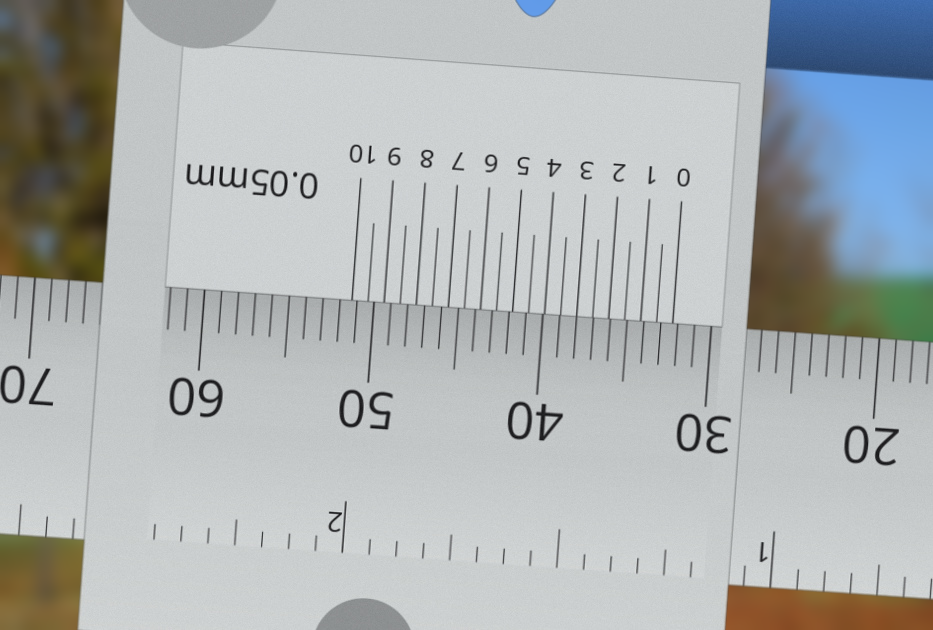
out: 32.3 mm
